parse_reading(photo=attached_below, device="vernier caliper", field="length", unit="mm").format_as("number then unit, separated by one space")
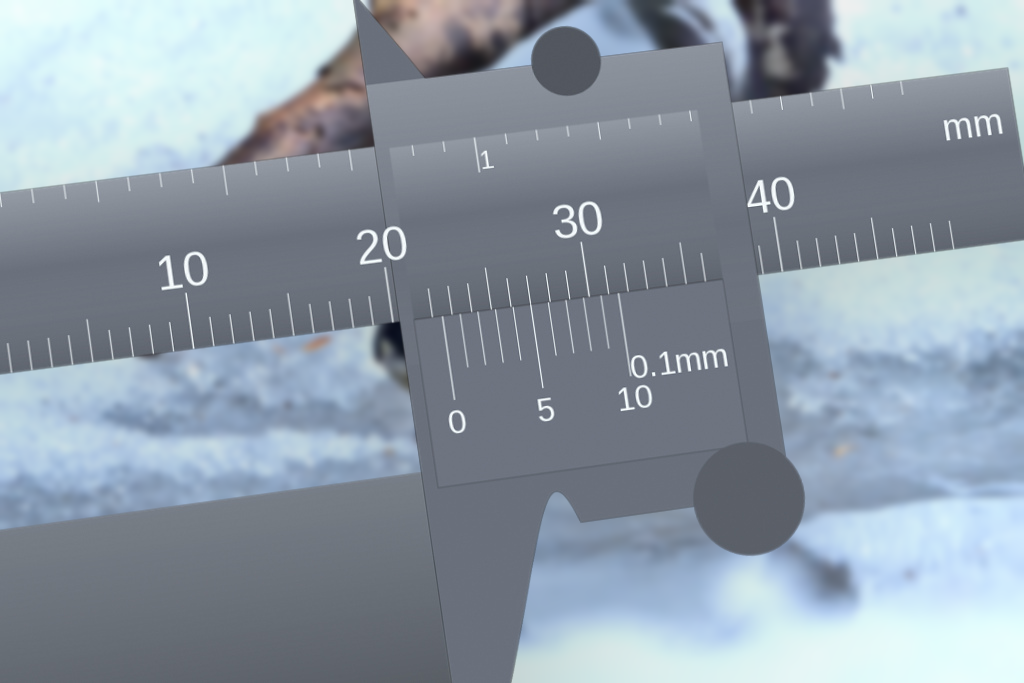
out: 22.5 mm
